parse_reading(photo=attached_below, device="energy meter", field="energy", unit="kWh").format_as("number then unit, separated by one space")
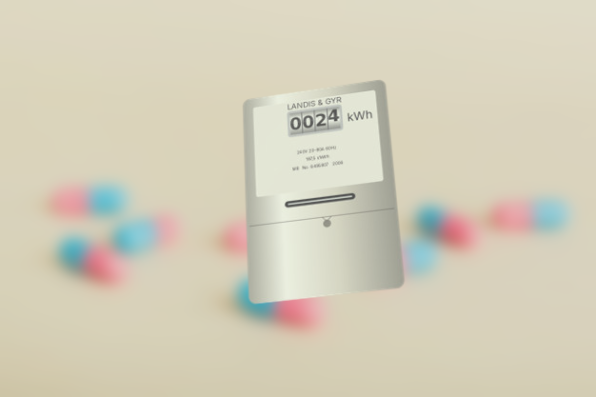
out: 24 kWh
